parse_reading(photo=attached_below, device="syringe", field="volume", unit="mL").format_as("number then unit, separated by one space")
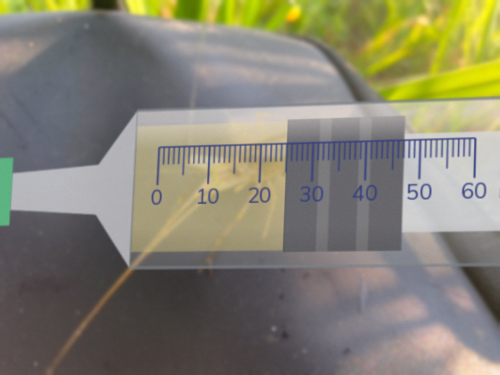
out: 25 mL
